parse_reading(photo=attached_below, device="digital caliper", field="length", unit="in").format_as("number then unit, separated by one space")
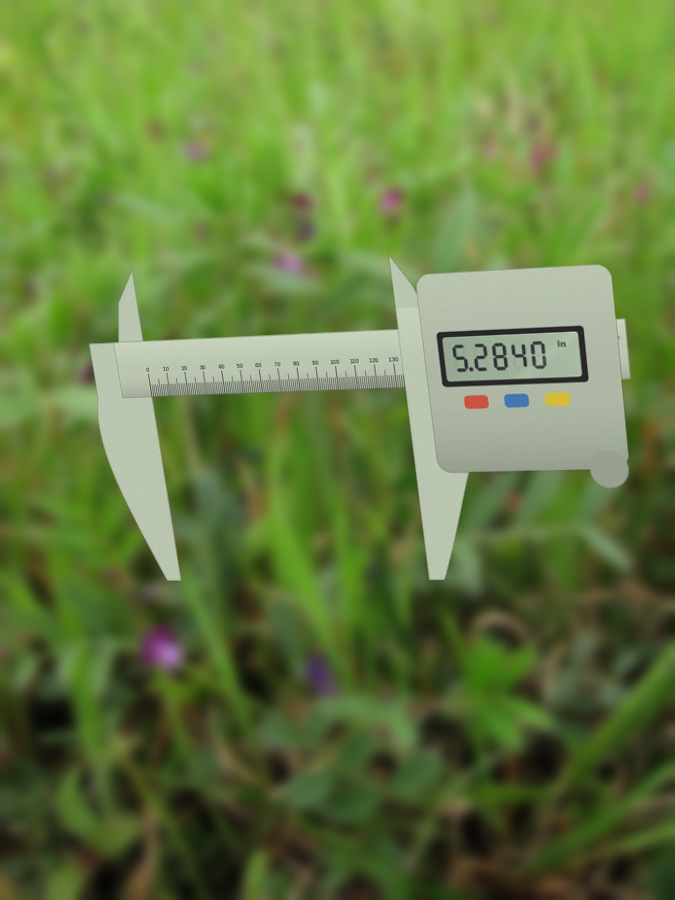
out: 5.2840 in
